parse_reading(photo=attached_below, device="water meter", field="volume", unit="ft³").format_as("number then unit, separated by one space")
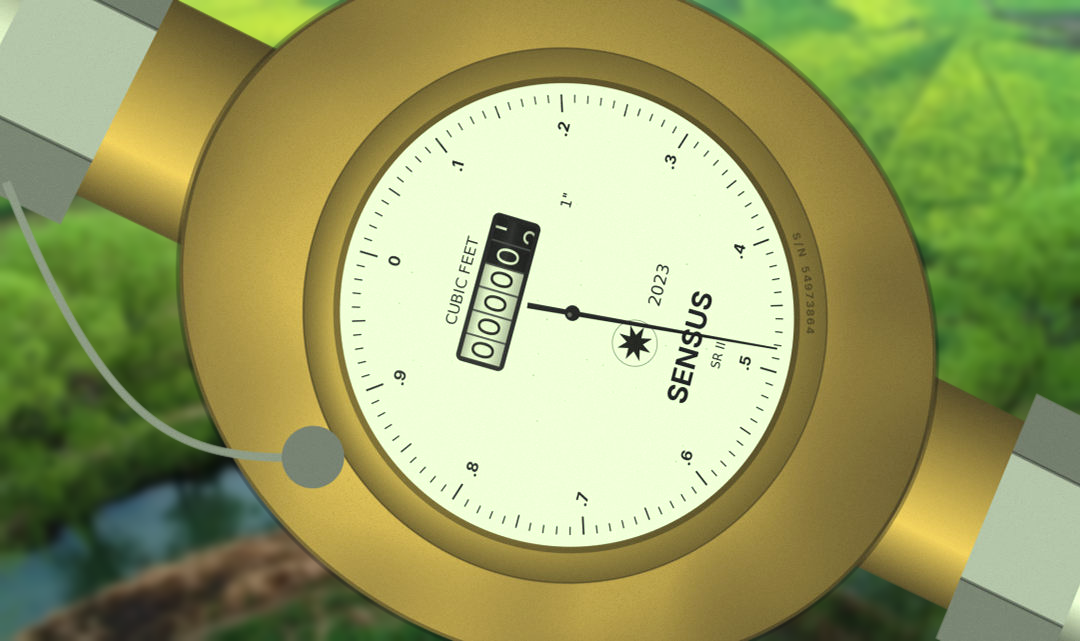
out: 1.48 ft³
